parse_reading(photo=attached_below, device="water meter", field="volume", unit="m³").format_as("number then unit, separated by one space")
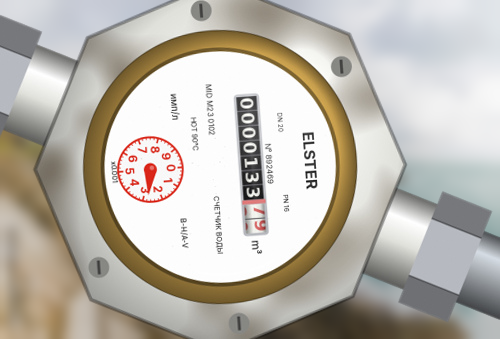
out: 133.792 m³
